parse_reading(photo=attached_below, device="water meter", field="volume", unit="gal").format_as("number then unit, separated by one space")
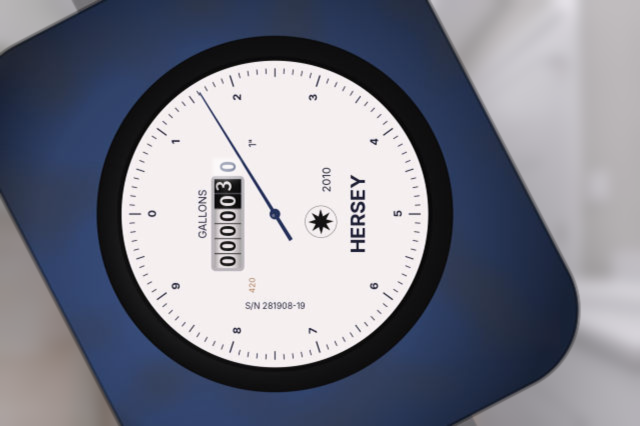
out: 31.6 gal
